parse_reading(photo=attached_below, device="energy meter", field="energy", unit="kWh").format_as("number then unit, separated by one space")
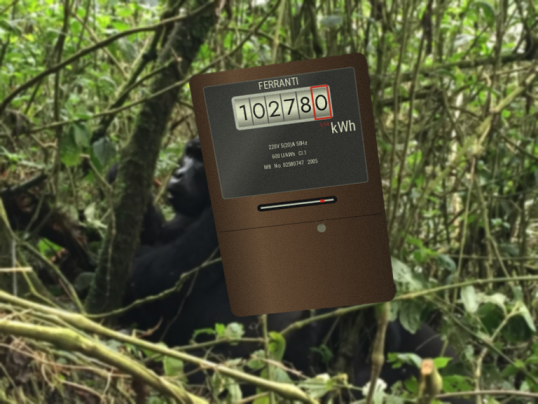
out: 10278.0 kWh
